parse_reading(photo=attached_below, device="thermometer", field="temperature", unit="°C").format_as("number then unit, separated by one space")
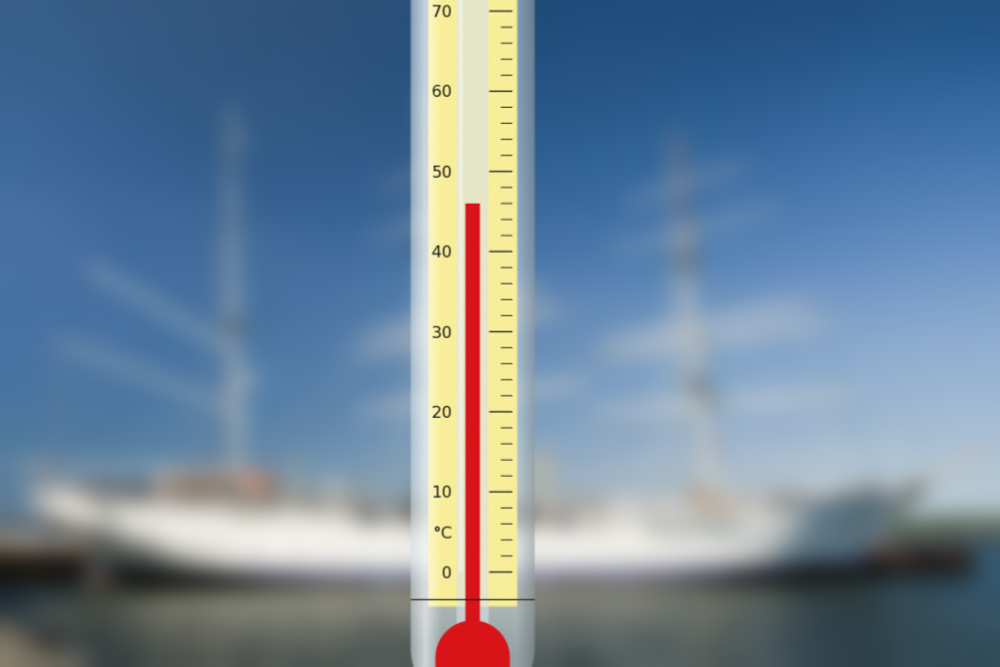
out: 46 °C
